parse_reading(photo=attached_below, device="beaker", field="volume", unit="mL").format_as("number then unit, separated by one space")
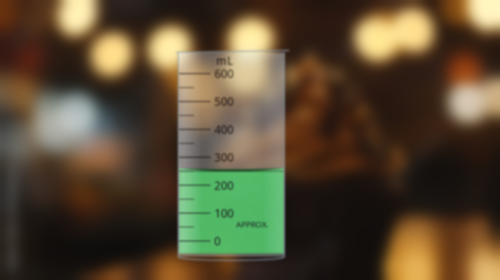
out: 250 mL
